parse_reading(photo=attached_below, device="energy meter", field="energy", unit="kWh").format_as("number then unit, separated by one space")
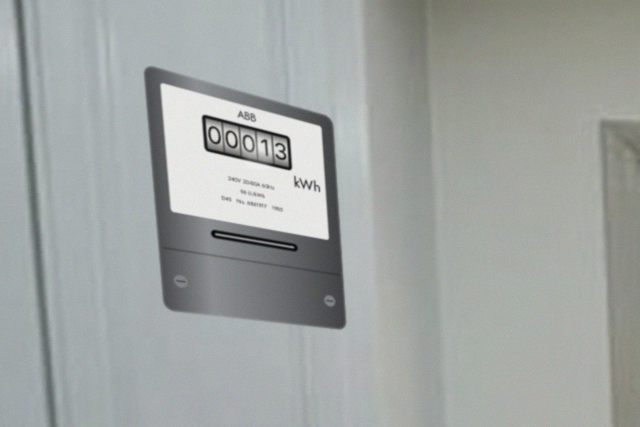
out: 13 kWh
